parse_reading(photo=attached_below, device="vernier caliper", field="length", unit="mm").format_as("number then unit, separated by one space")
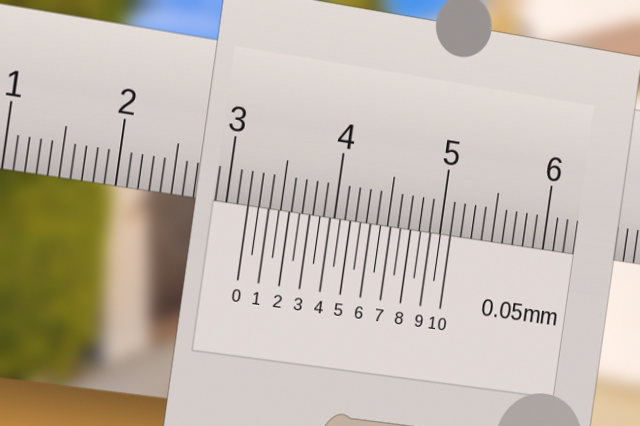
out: 32.0 mm
